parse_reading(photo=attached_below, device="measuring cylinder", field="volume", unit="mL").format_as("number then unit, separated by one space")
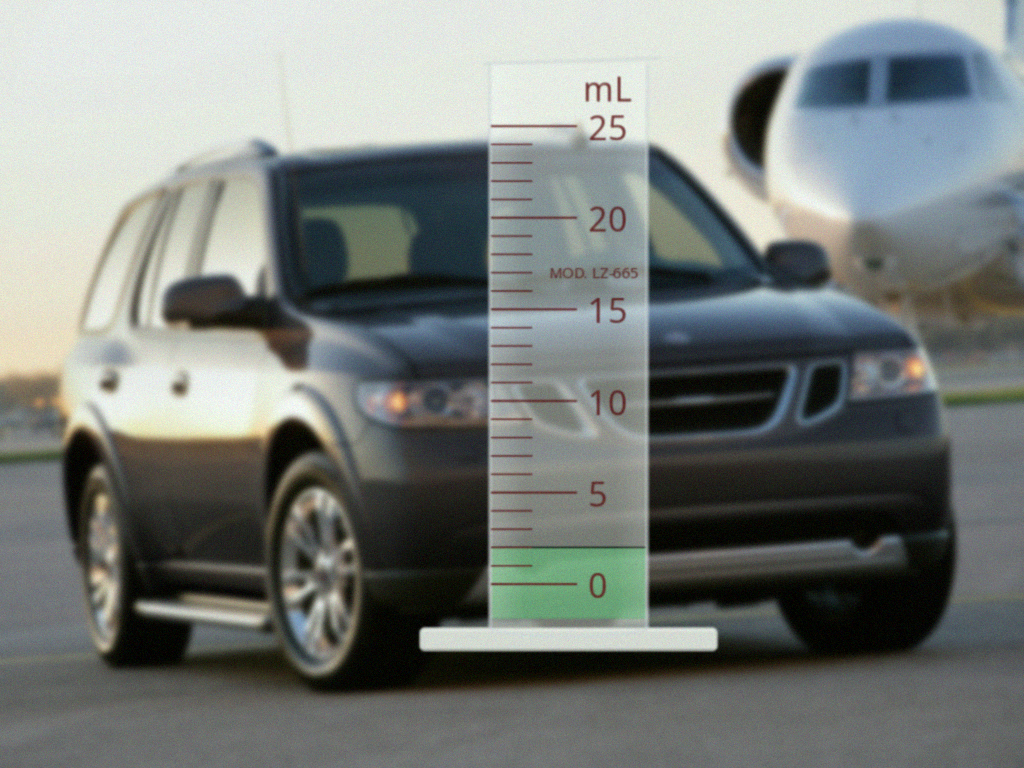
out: 2 mL
